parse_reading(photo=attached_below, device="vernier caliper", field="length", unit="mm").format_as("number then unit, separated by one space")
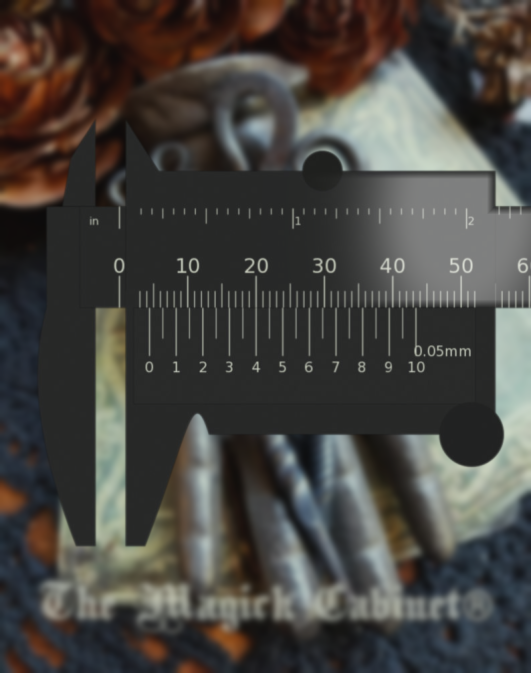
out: 4.4 mm
